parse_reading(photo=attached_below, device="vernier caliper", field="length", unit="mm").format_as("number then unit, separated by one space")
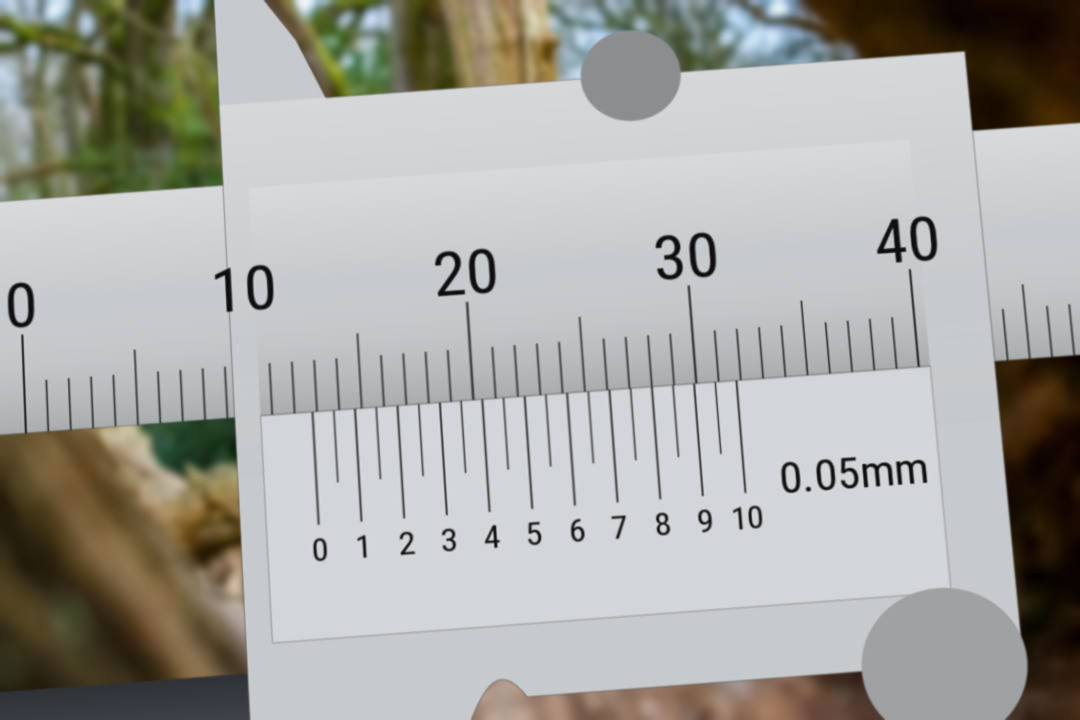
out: 12.8 mm
